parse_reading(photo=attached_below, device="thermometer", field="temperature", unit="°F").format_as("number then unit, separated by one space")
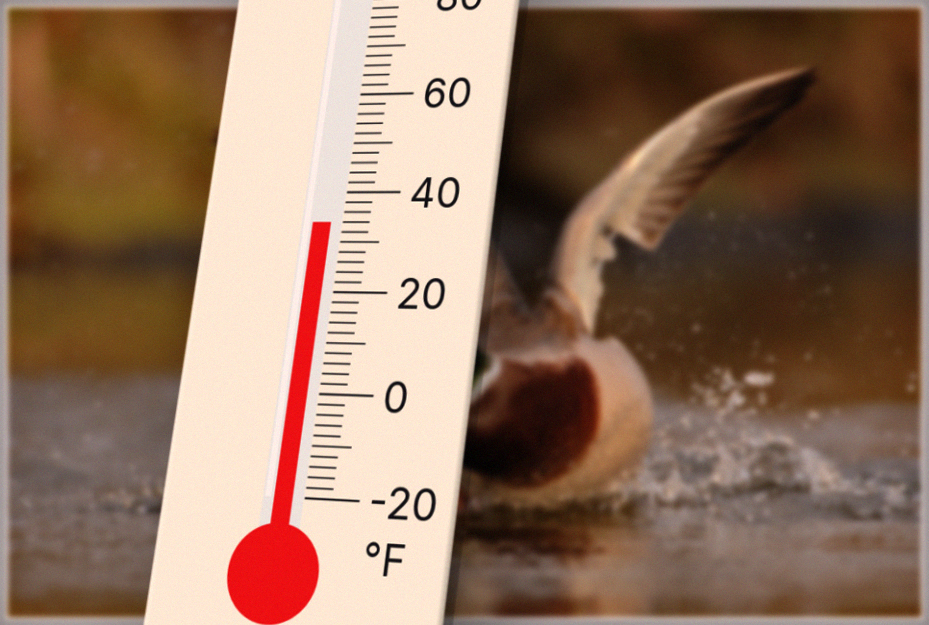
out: 34 °F
